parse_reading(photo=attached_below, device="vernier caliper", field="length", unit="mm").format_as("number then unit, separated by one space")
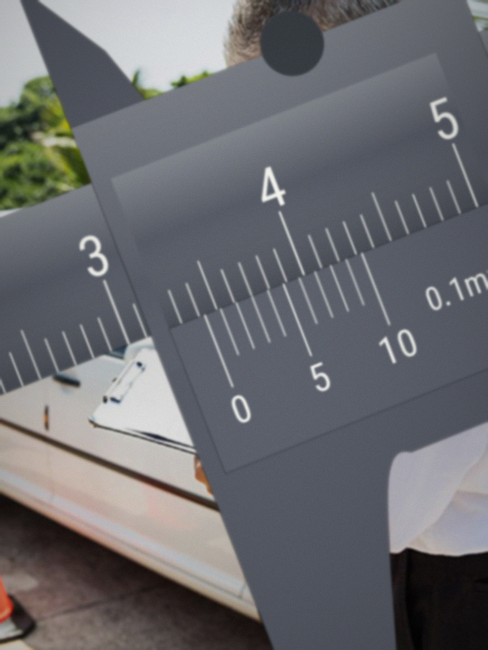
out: 34.3 mm
